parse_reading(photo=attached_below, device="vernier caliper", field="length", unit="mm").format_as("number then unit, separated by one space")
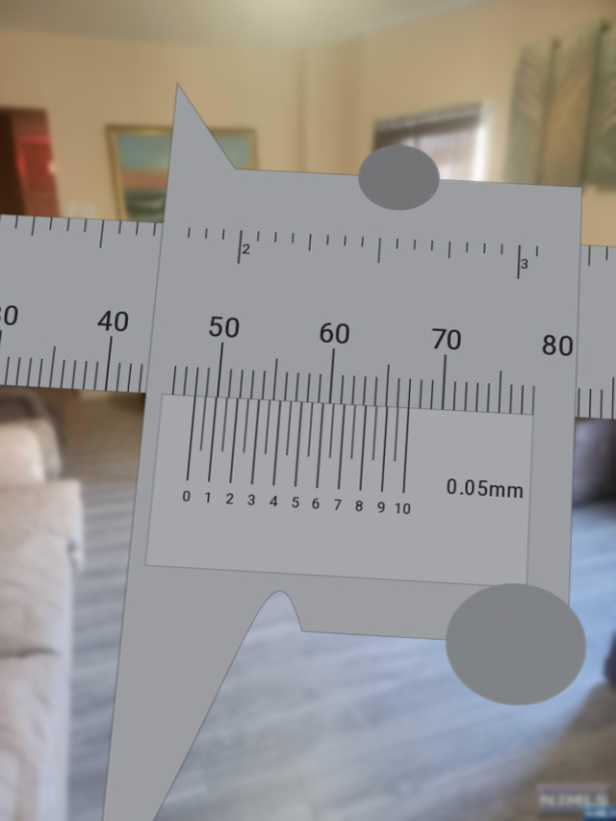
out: 48.0 mm
